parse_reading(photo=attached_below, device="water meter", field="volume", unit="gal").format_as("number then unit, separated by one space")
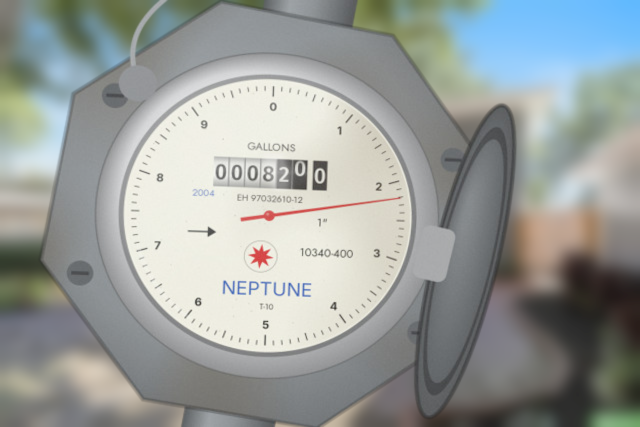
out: 8202.2 gal
